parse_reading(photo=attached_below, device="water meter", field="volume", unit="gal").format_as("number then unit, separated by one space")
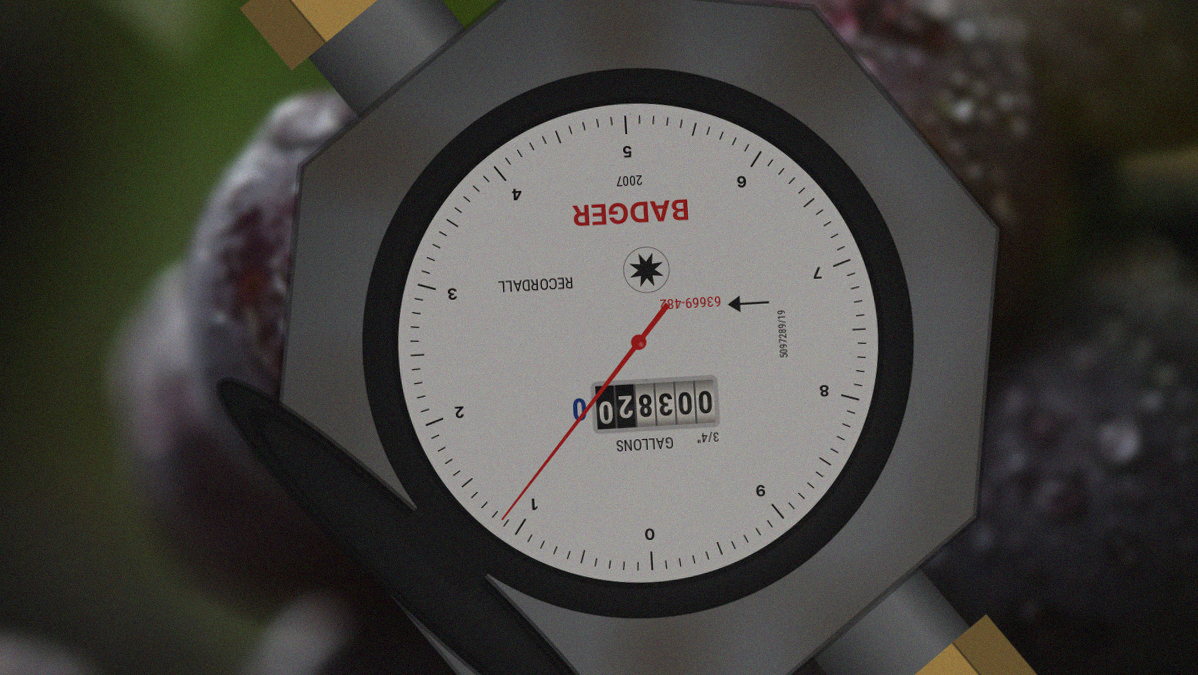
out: 38201.1 gal
